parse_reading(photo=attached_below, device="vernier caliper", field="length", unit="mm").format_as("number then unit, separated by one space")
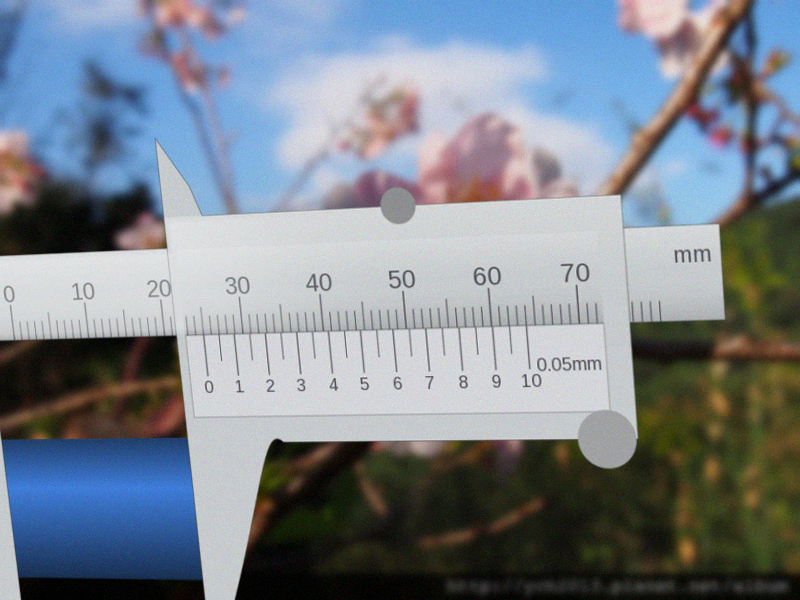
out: 25.0 mm
